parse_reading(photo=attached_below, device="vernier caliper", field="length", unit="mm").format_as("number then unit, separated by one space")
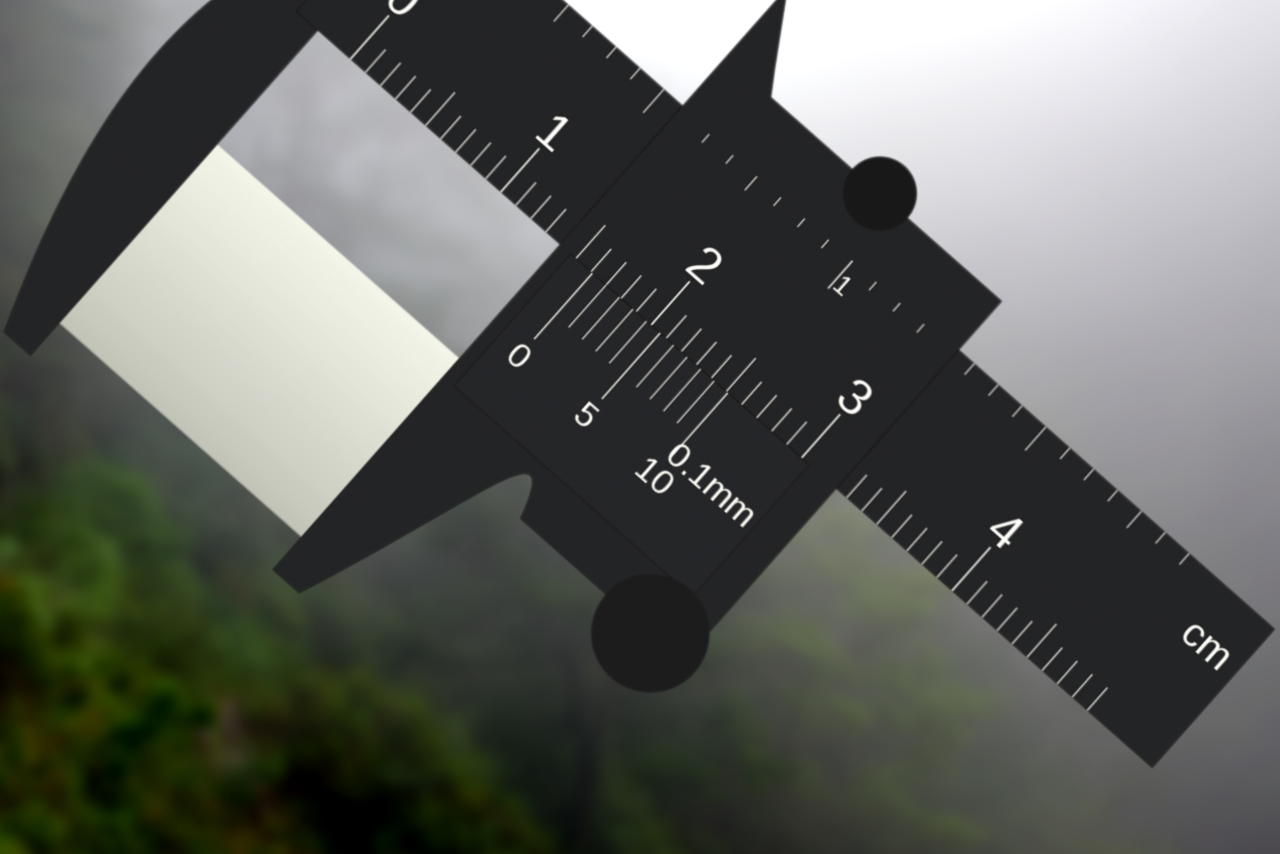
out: 16.1 mm
